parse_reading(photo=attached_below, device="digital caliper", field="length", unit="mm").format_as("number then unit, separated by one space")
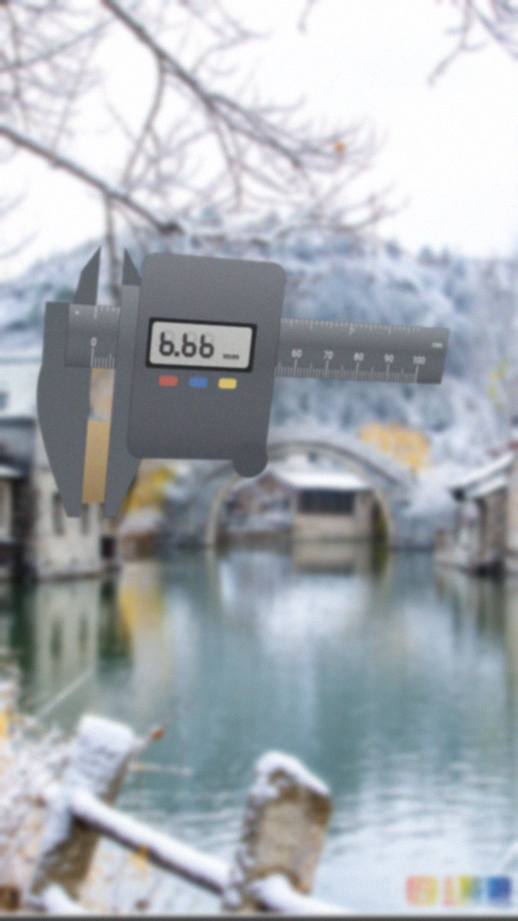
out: 6.66 mm
